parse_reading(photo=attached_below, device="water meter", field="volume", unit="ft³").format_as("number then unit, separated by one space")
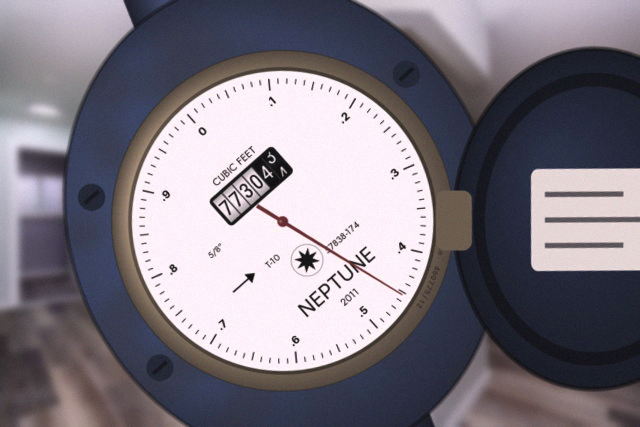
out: 773043.45 ft³
